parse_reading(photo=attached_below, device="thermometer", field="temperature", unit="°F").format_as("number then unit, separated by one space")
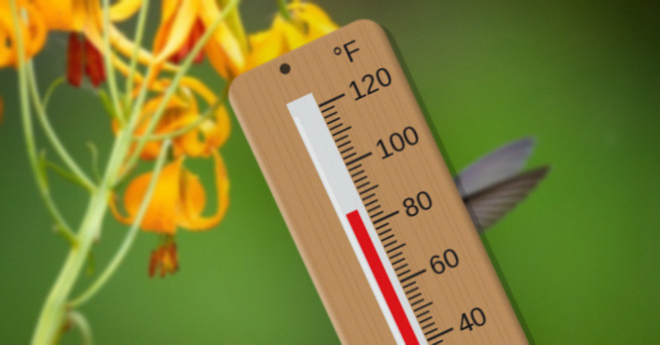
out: 86 °F
